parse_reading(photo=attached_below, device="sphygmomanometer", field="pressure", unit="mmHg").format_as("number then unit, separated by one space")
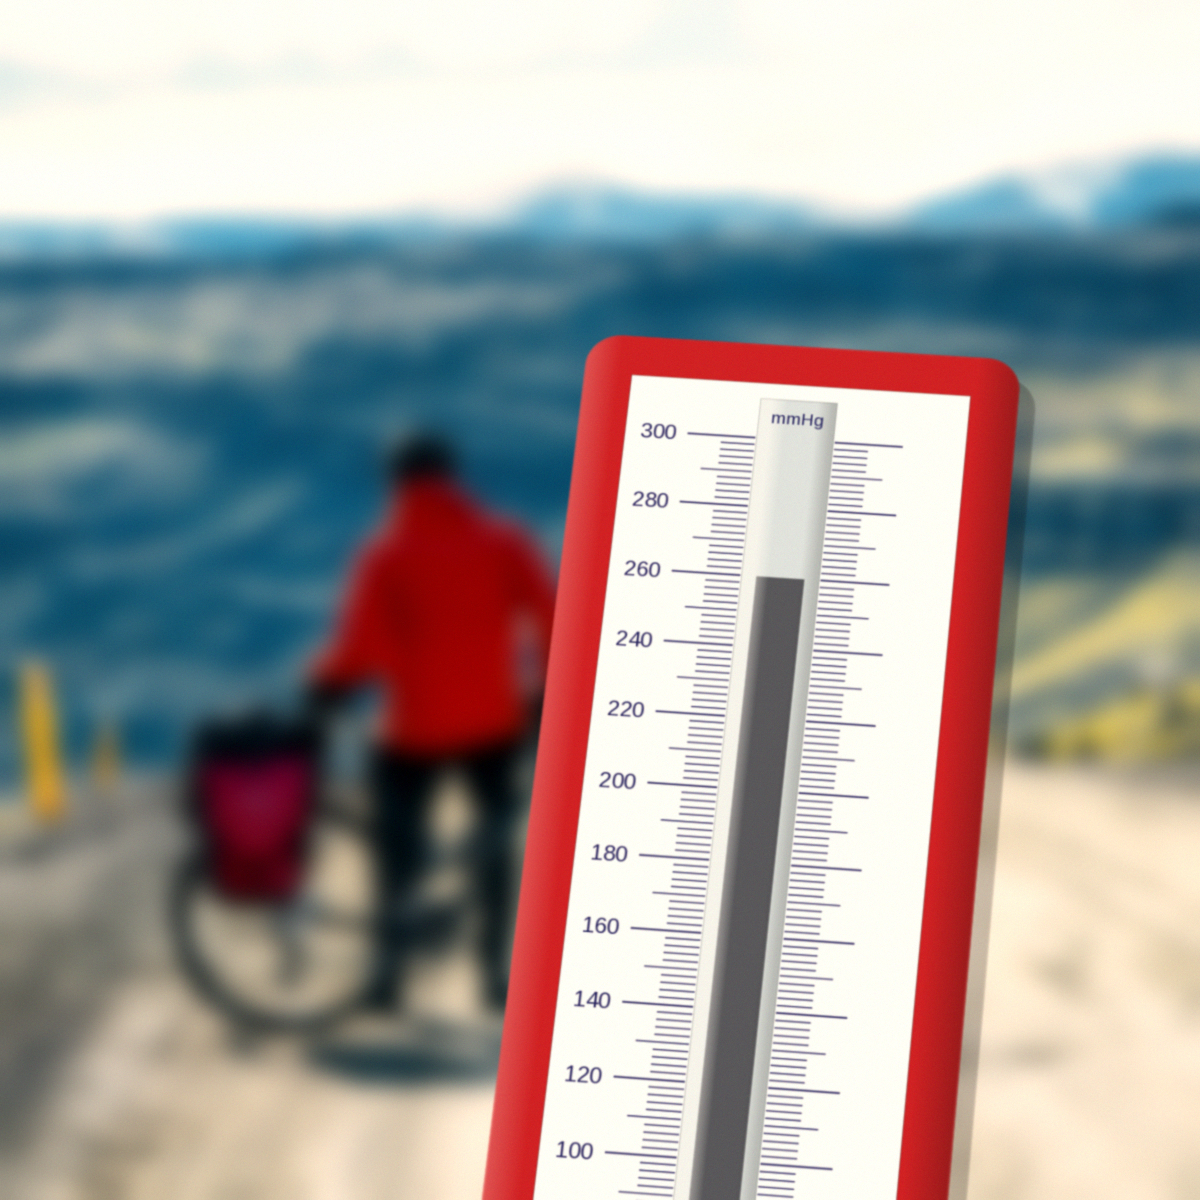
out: 260 mmHg
